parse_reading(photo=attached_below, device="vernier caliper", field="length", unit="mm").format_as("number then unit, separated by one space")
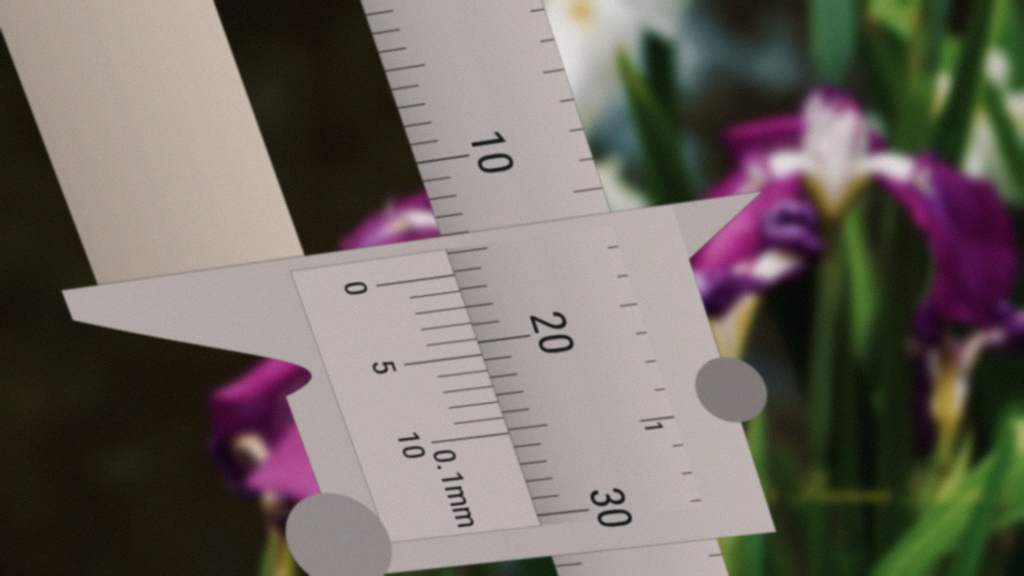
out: 16.2 mm
